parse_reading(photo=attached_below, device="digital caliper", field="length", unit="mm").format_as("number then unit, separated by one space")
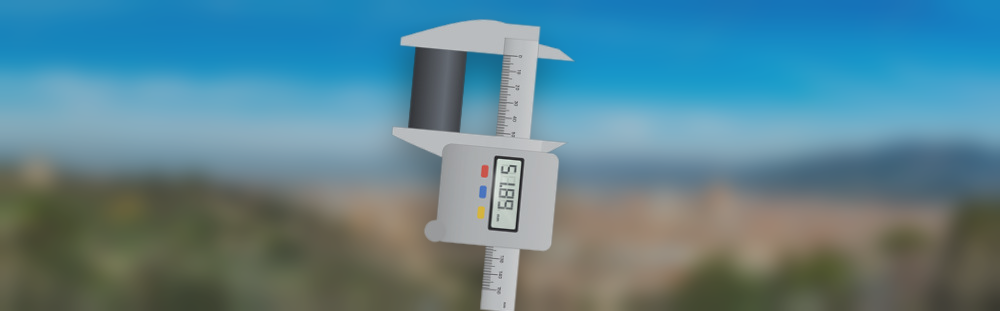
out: 51.89 mm
